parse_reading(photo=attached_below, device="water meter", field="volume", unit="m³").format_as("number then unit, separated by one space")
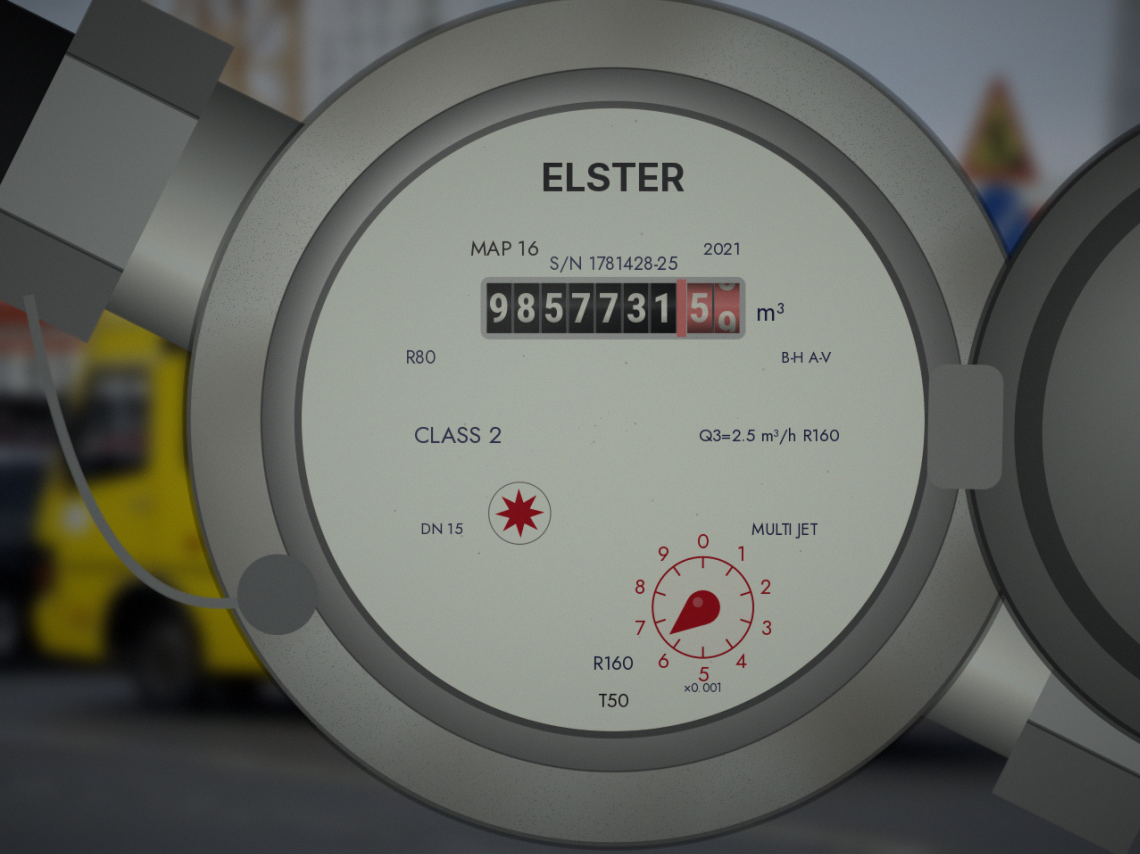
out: 9857731.586 m³
